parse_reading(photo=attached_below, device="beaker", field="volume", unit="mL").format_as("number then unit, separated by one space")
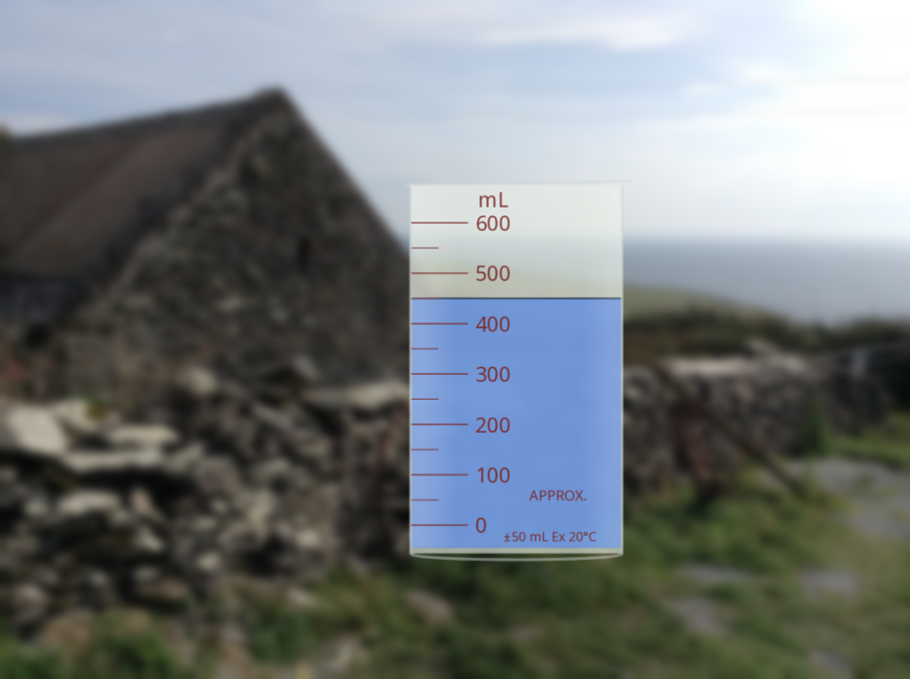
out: 450 mL
